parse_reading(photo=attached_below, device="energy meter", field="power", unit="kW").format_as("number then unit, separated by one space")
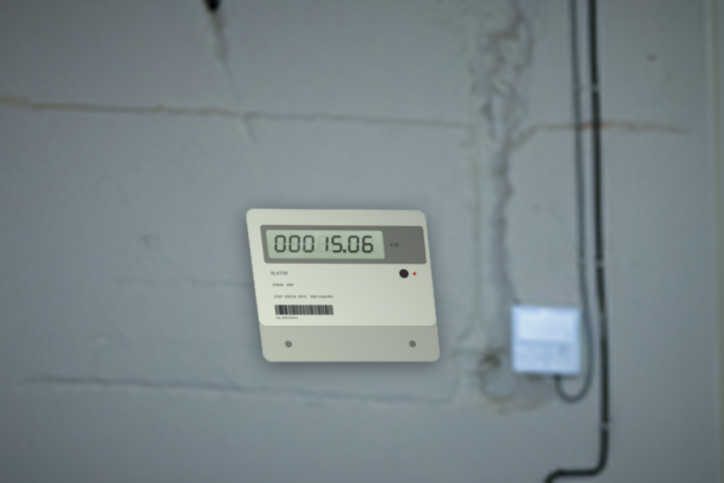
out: 15.06 kW
